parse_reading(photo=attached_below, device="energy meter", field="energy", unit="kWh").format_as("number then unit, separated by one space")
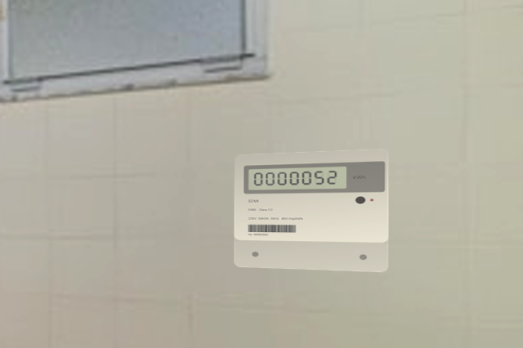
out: 52 kWh
